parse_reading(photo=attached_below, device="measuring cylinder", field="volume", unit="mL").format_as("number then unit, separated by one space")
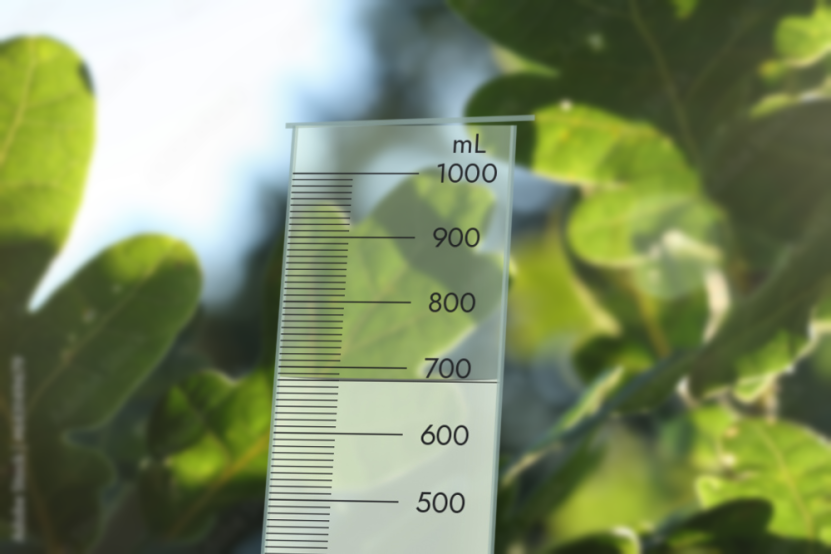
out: 680 mL
